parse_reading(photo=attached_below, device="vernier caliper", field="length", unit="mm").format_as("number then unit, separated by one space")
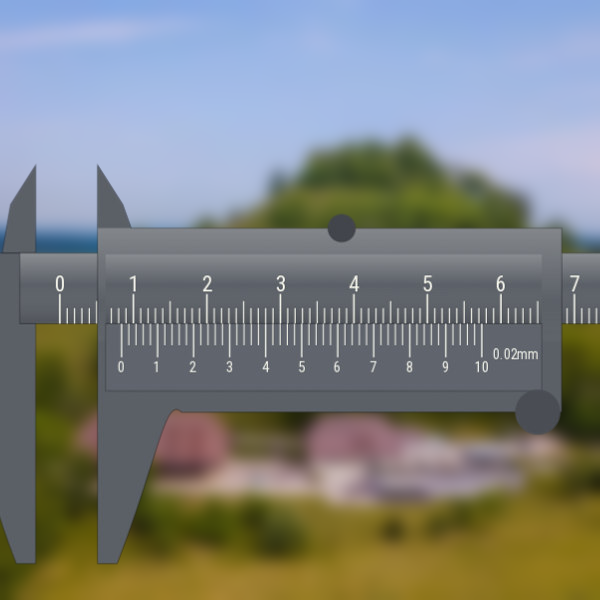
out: 8.4 mm
